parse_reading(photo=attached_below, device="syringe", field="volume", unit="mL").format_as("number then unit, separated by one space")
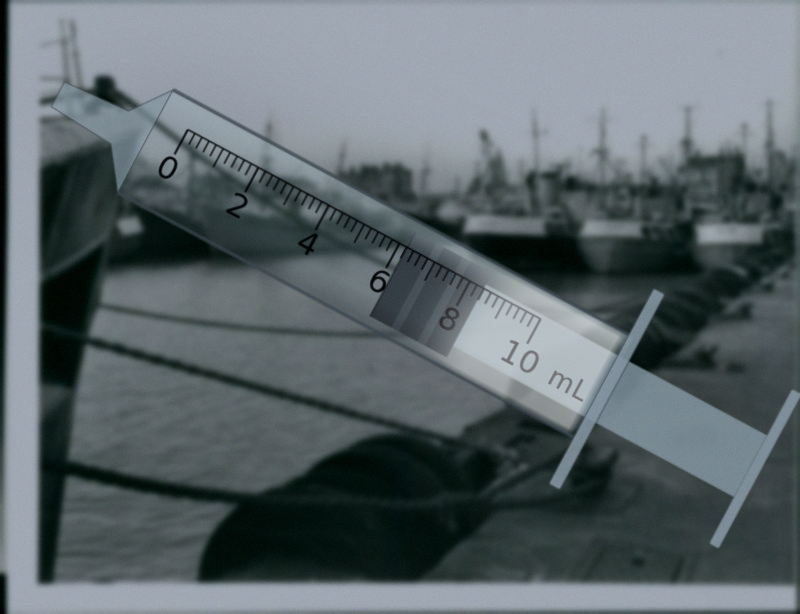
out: 6.2 mL
